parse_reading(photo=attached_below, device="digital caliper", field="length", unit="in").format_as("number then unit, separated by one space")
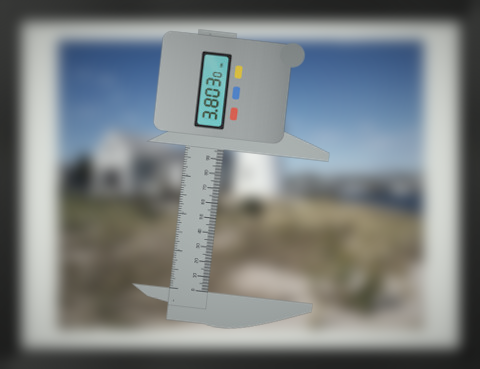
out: 3.8030 in
